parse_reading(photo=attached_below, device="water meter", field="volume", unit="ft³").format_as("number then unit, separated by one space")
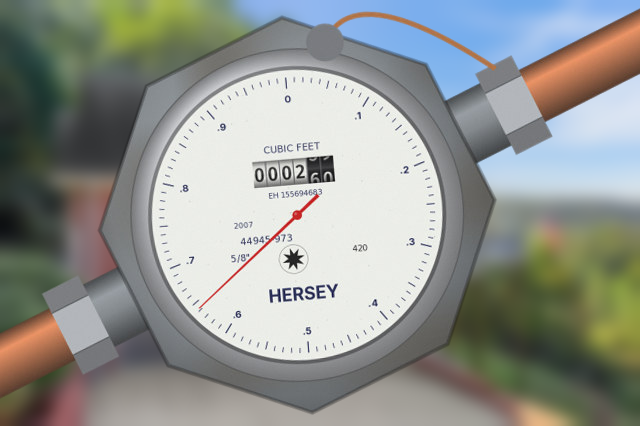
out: 259.64 ft³
